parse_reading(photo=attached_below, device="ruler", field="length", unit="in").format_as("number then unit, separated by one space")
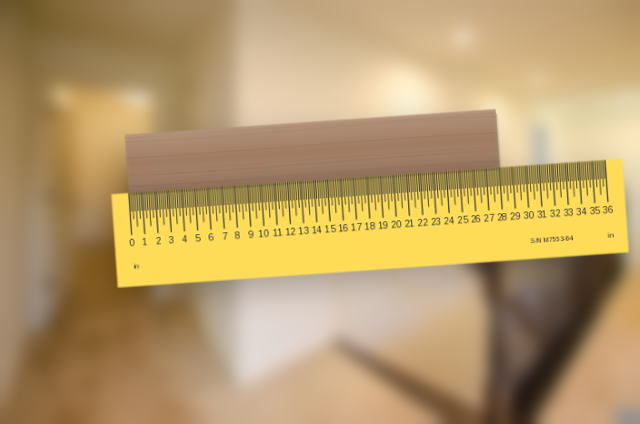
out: 28 in
